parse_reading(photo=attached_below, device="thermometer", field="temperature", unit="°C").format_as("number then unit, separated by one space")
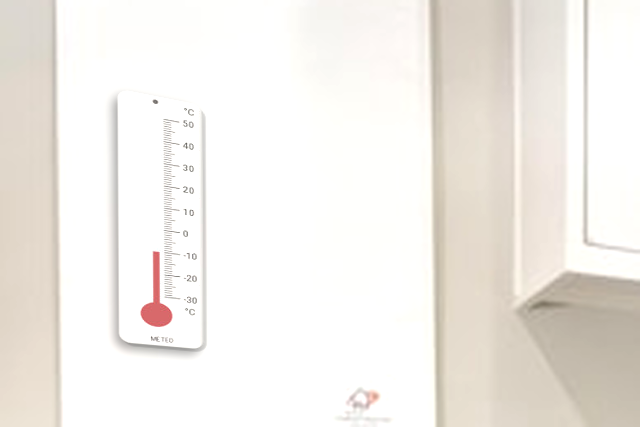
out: -10 °C
